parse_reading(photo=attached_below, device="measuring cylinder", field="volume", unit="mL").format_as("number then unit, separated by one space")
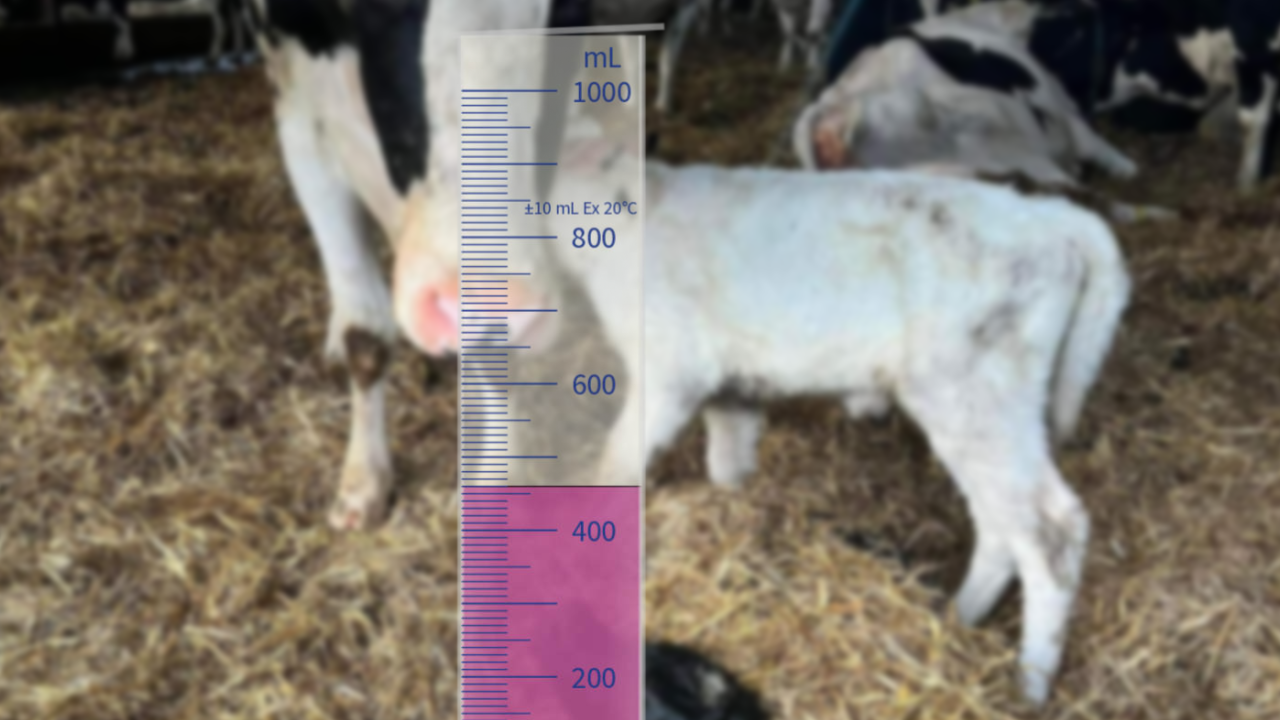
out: 460 mL
